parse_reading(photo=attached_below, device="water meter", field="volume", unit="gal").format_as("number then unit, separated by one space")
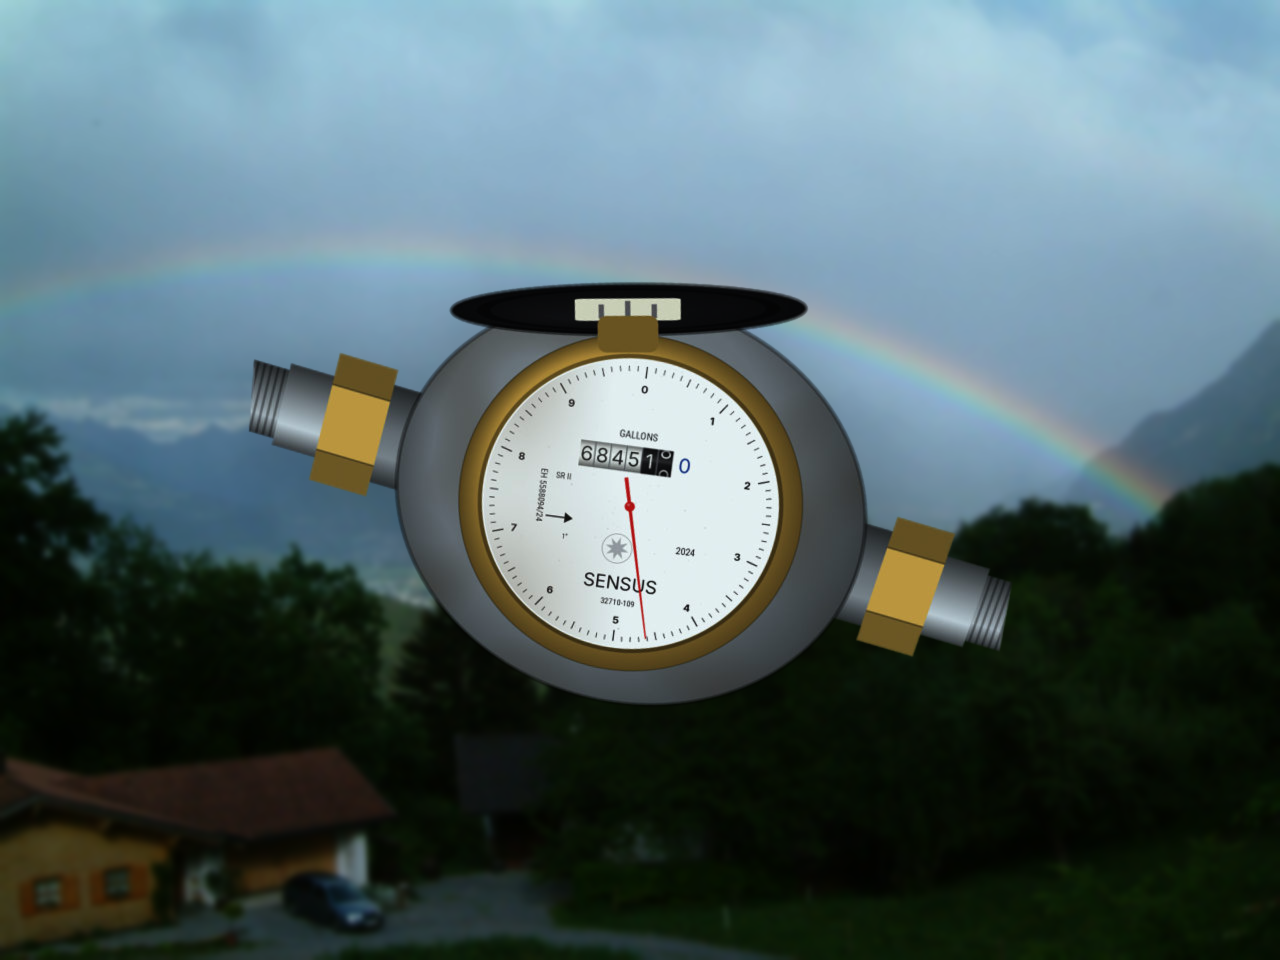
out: 6845184.6 gal
